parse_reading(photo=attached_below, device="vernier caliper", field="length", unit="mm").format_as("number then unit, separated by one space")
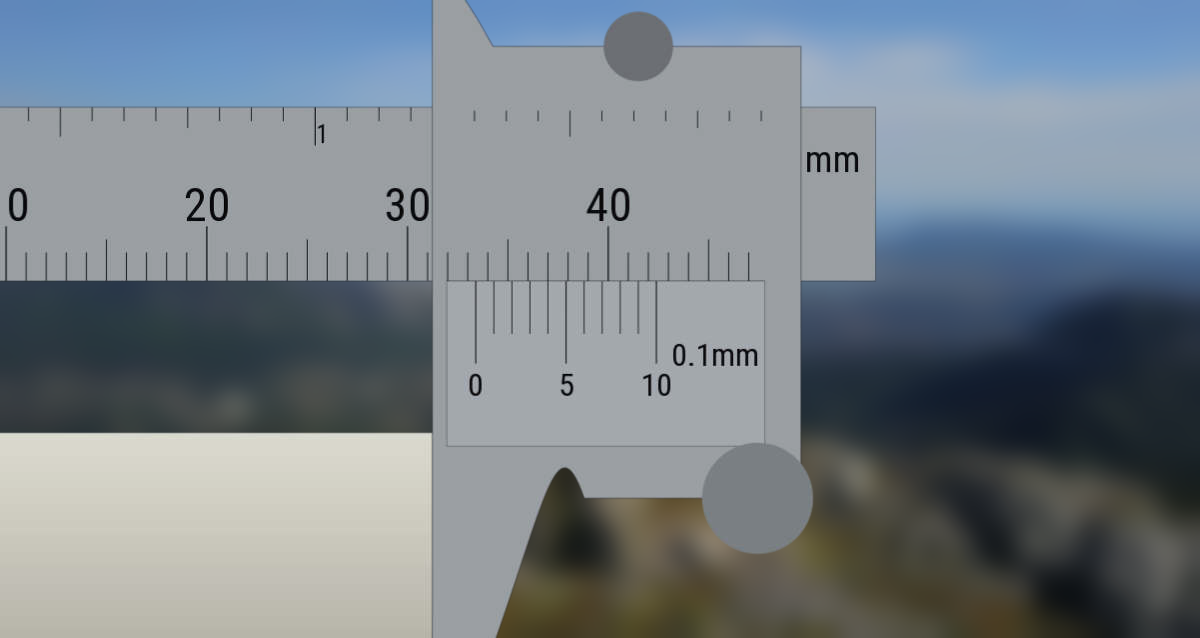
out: 33.4 mm
